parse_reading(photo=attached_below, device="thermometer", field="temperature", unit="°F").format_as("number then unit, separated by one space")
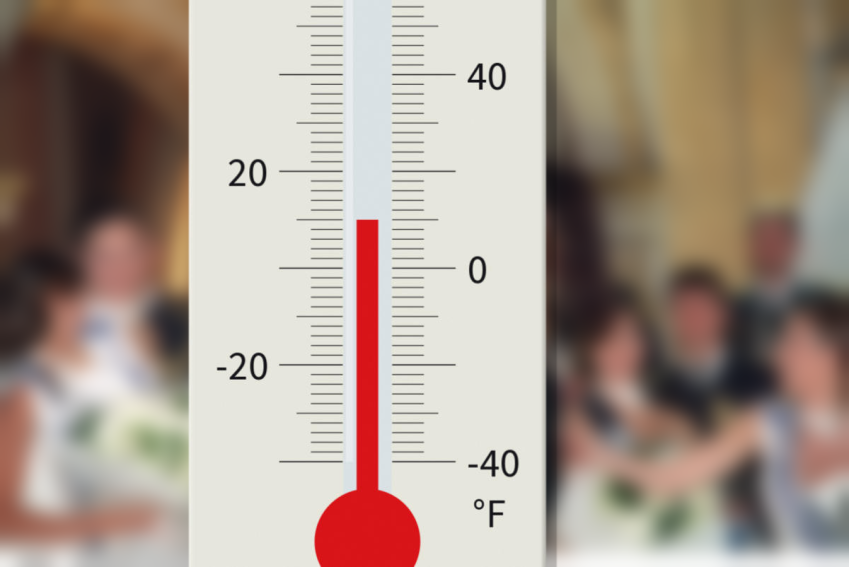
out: 10 °F
